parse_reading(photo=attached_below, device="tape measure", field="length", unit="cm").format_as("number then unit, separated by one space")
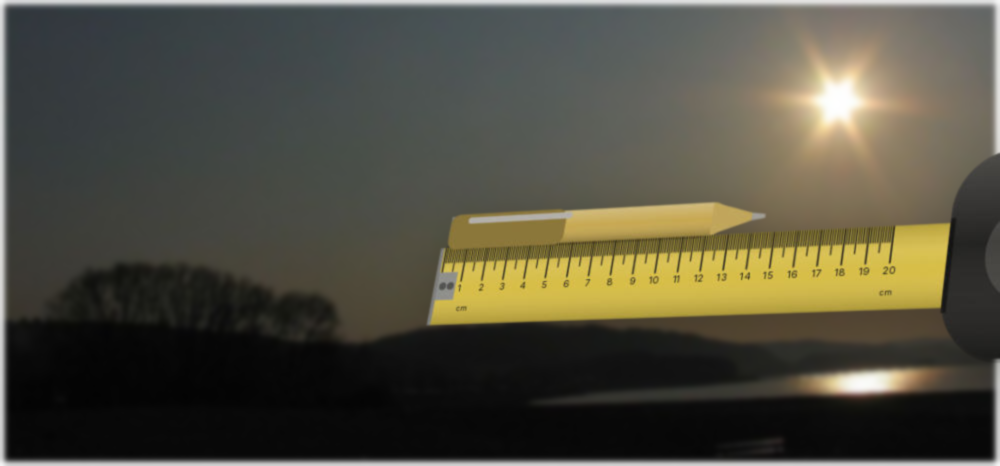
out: 14.5 cm
